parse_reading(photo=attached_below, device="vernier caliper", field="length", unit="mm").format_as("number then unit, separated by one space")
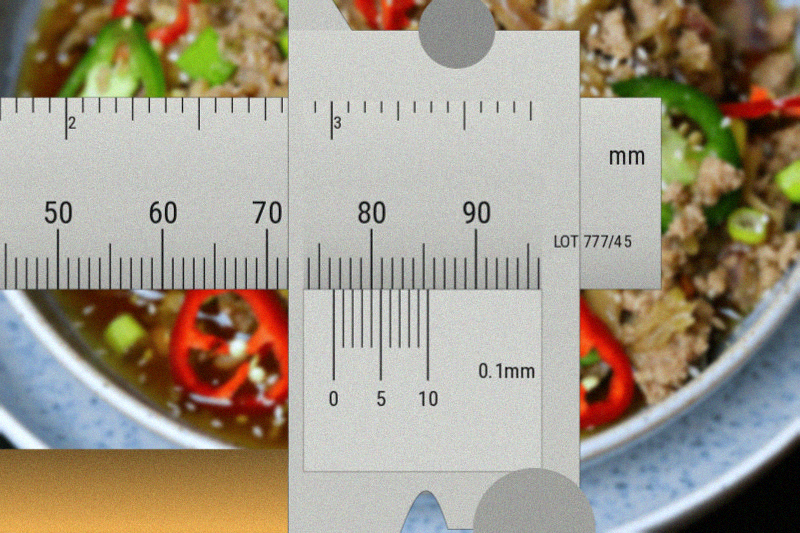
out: 76.4 mm
